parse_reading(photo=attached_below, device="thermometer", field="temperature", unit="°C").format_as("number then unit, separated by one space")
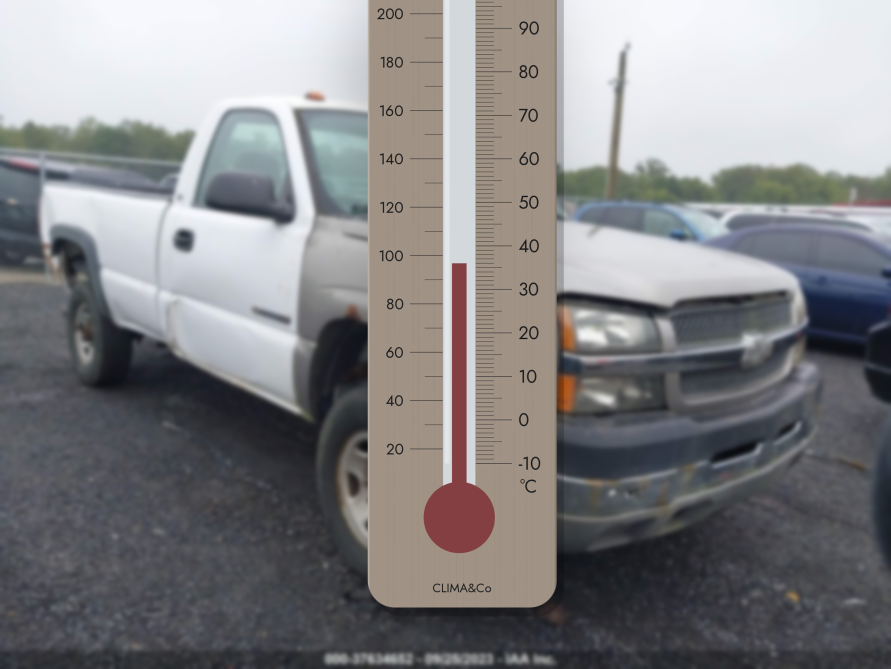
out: 36 °C
